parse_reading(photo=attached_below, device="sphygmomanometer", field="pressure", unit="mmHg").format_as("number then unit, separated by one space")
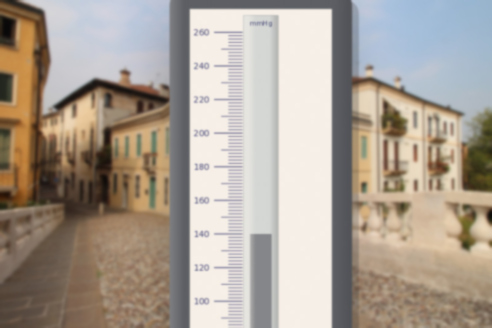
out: 140 mmHg
